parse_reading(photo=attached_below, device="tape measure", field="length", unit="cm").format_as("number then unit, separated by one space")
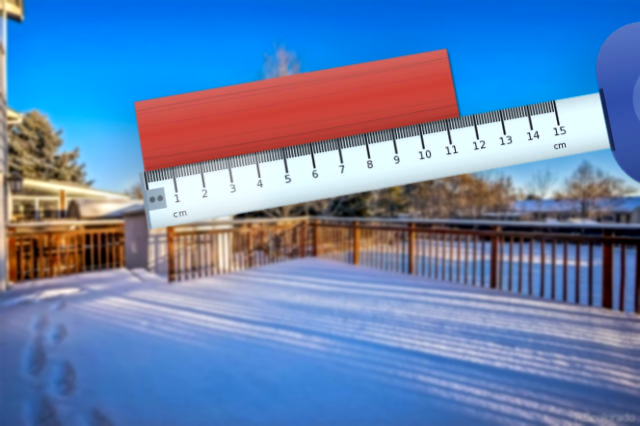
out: 11.5 cm
